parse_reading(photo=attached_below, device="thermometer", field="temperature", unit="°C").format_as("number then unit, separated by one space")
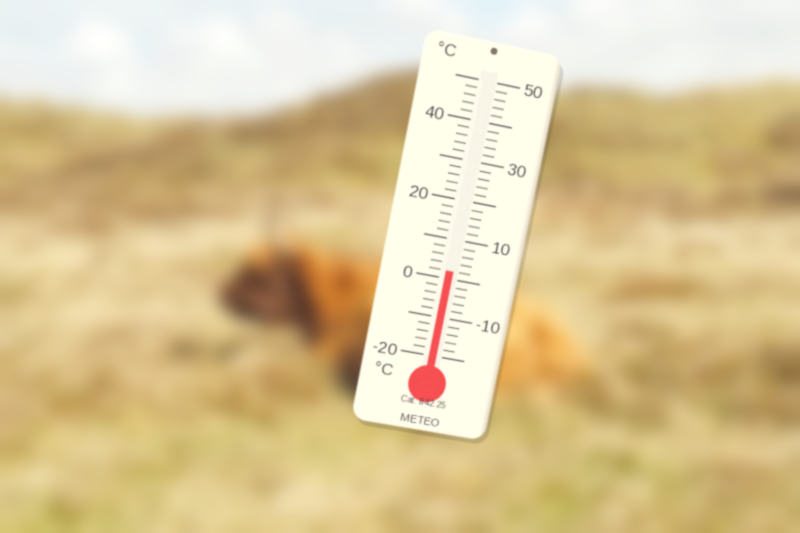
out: 2 °C
